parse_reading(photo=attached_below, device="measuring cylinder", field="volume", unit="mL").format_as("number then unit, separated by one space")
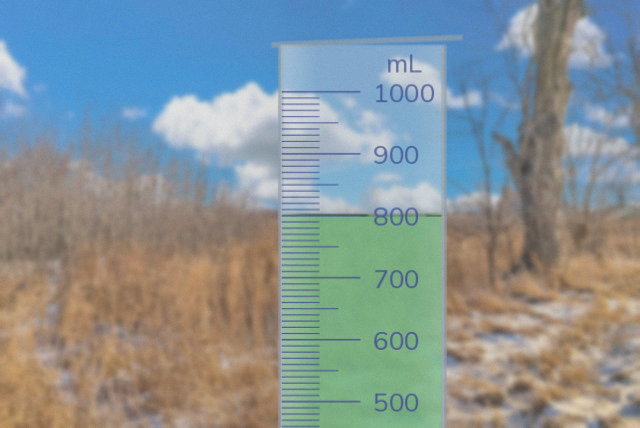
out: 800 mL
